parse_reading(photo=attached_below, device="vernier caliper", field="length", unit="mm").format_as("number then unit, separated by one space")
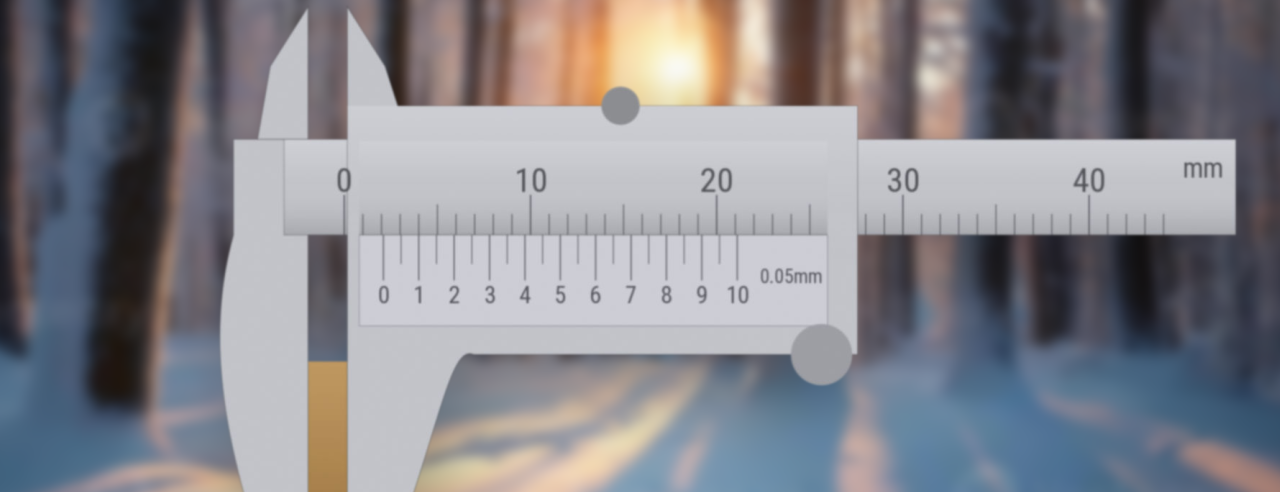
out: 2.1 mm
